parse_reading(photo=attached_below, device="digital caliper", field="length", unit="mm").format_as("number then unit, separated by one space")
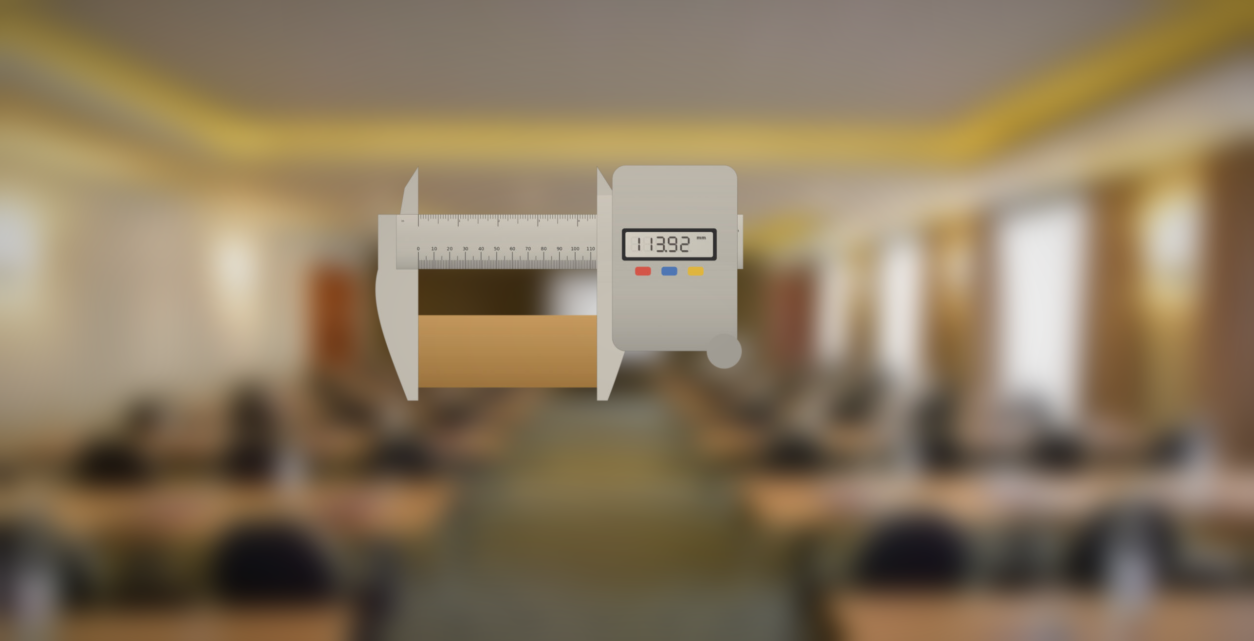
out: 113.92 mm
